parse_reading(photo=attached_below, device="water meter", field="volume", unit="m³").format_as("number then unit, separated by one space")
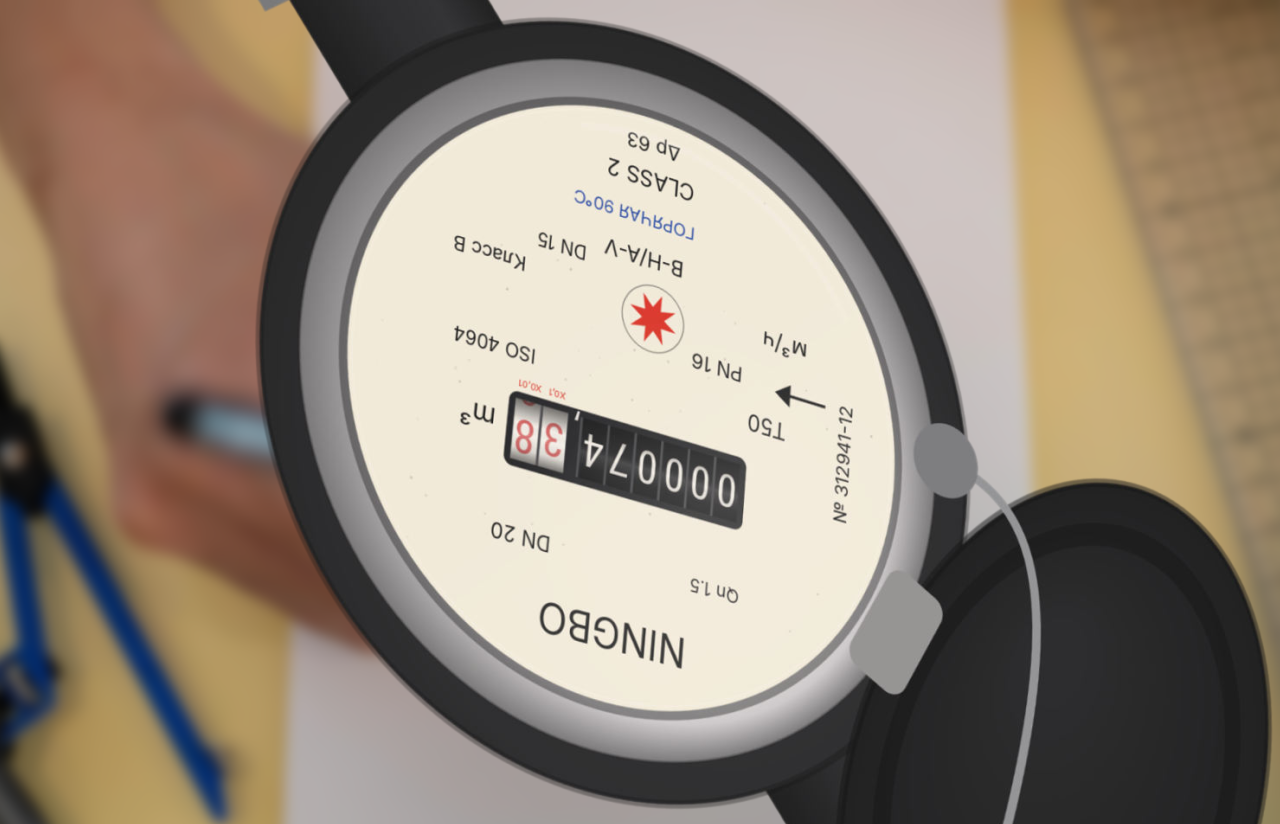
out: 74.38 m³
